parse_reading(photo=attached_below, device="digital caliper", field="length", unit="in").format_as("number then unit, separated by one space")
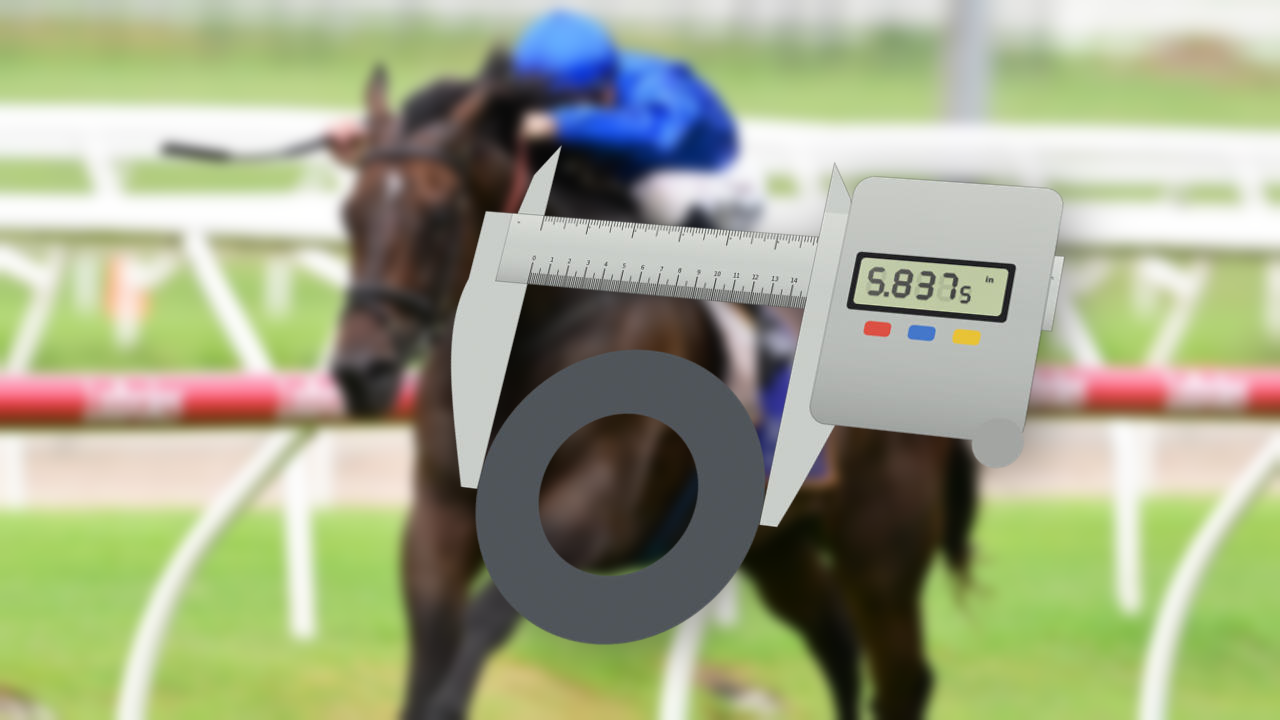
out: 5.8375 in
